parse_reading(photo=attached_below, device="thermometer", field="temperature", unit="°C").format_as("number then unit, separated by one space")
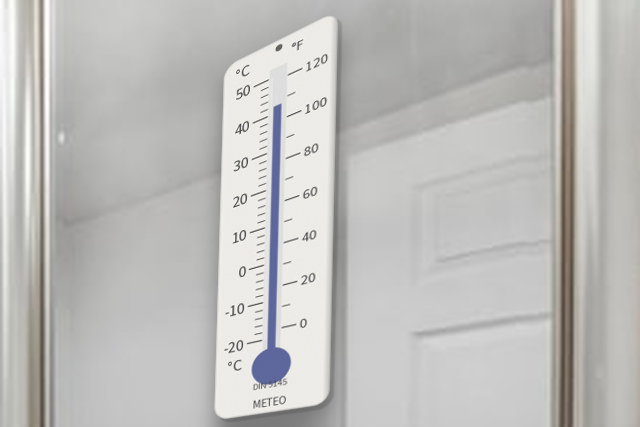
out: 42 °C
